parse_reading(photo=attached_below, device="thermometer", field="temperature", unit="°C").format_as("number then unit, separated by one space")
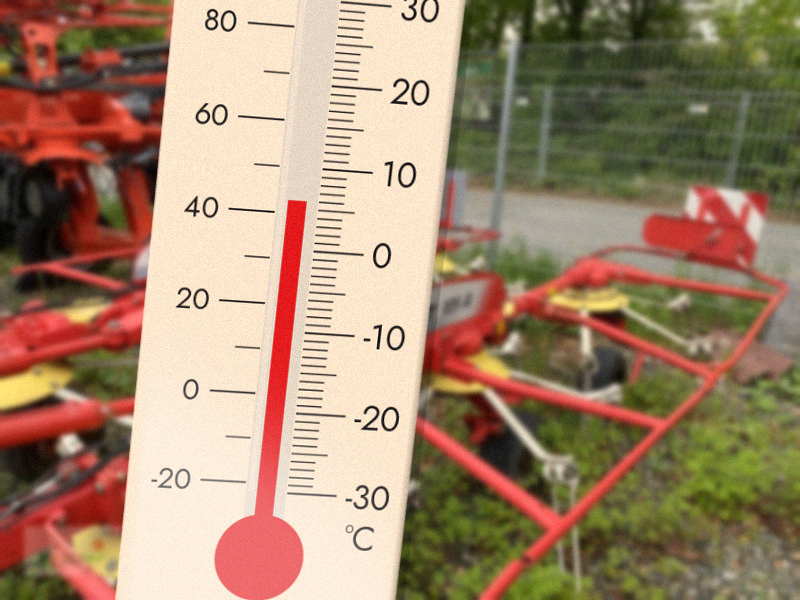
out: 6 °C
